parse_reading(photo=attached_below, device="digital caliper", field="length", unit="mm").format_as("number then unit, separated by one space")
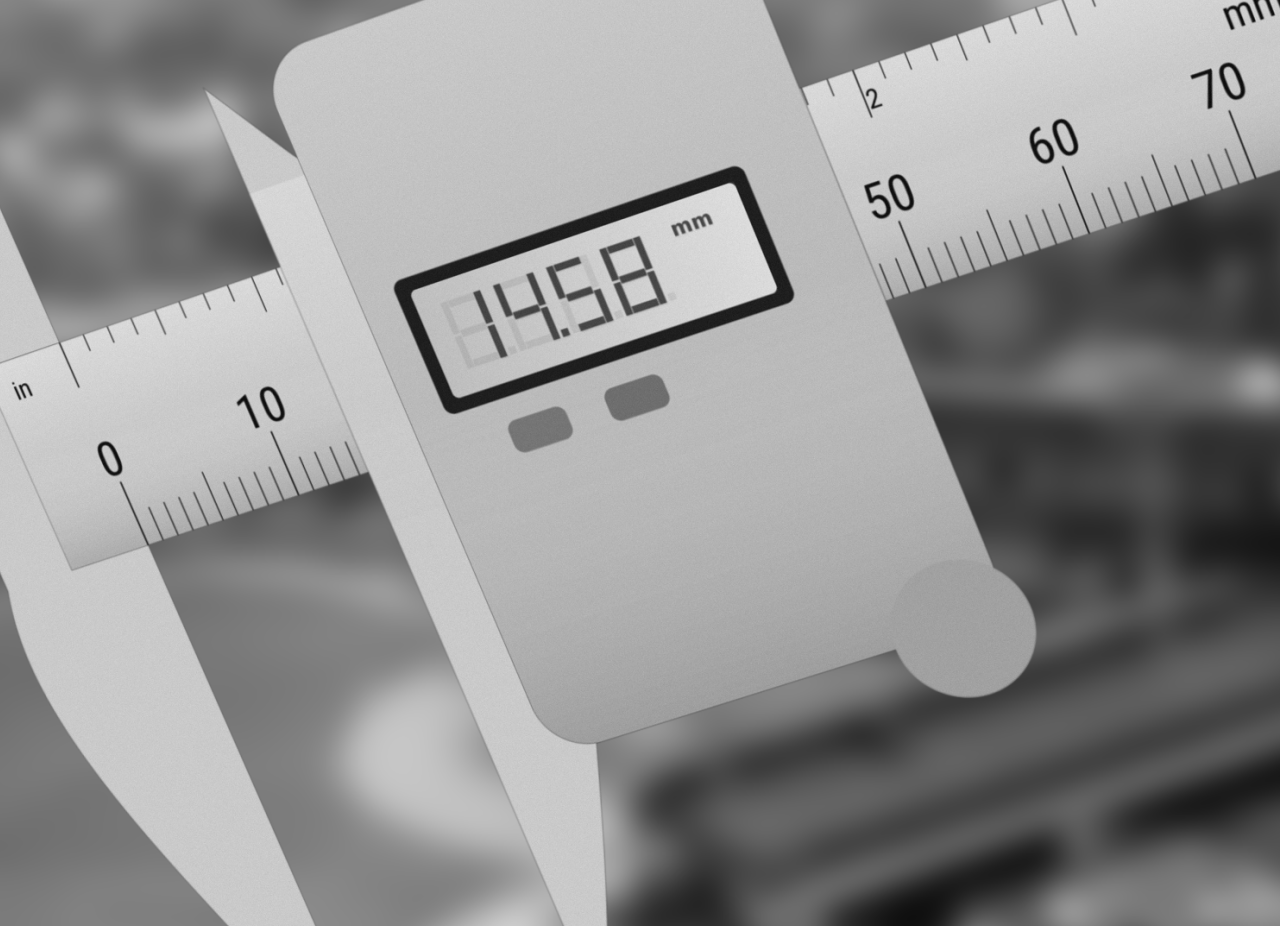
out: 14.58 mm
